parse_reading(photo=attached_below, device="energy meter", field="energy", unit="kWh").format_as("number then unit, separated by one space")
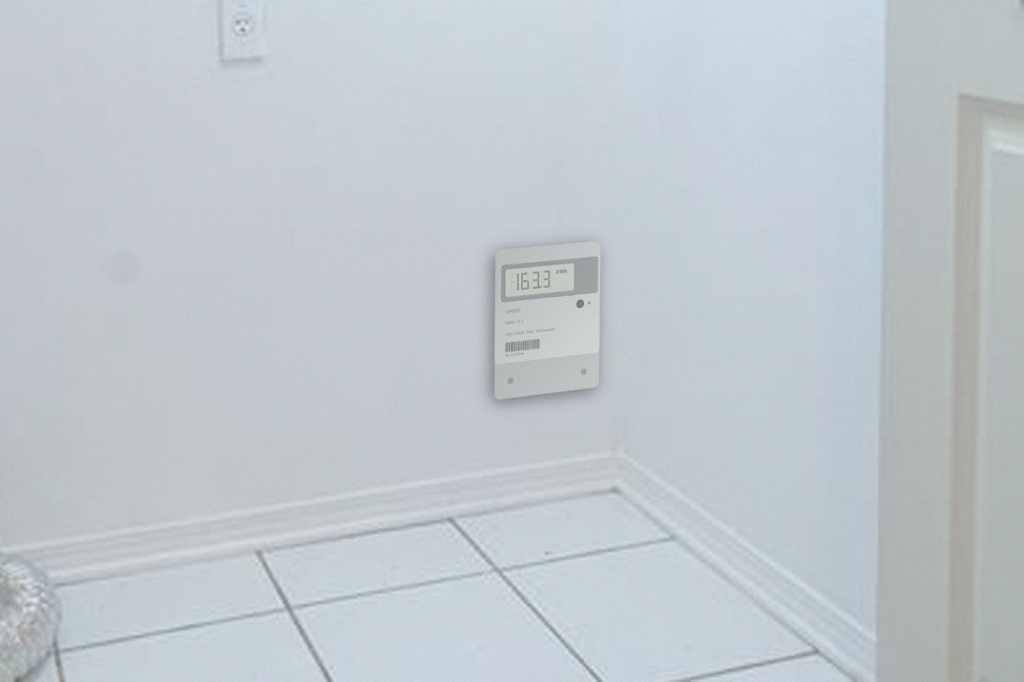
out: 163.3 kWh
